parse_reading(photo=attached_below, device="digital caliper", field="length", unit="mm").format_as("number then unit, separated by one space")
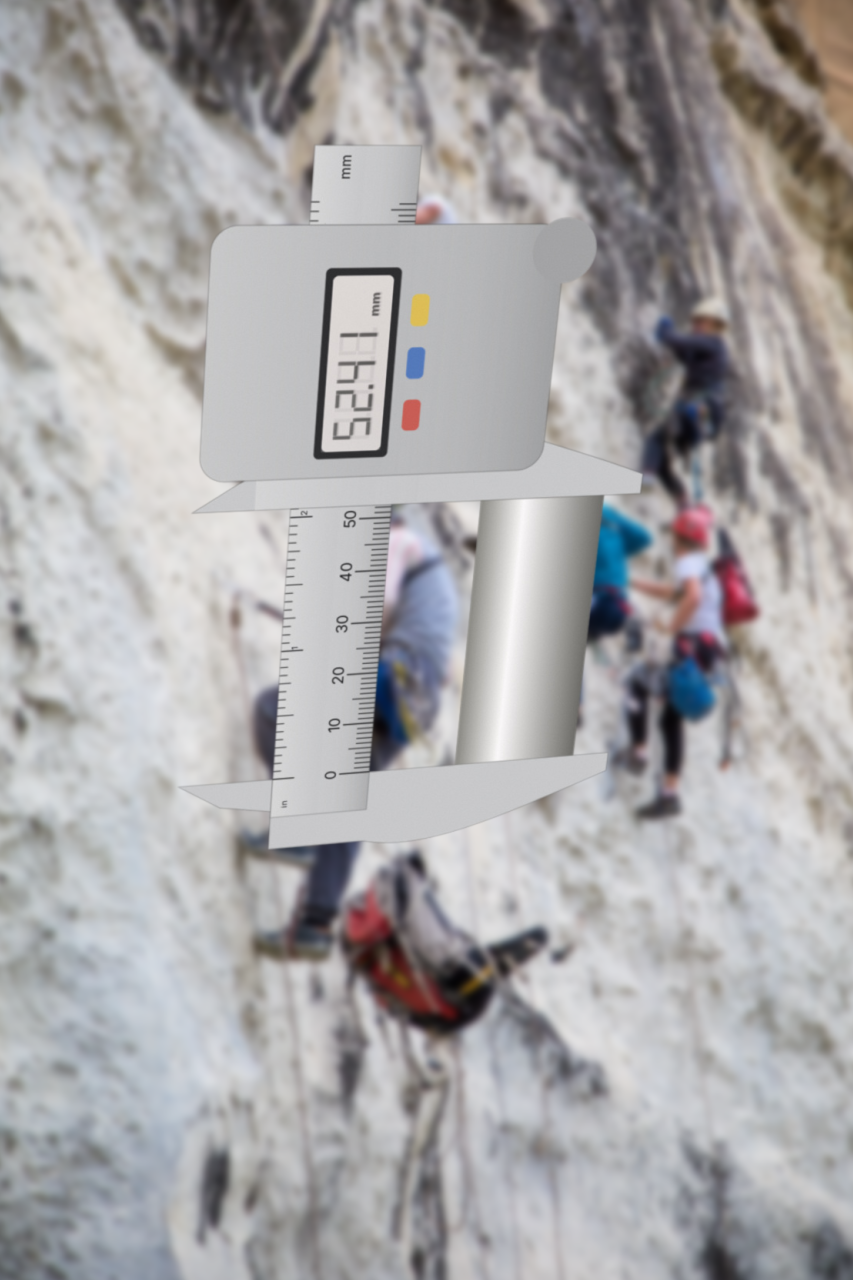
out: 52.41 mm
